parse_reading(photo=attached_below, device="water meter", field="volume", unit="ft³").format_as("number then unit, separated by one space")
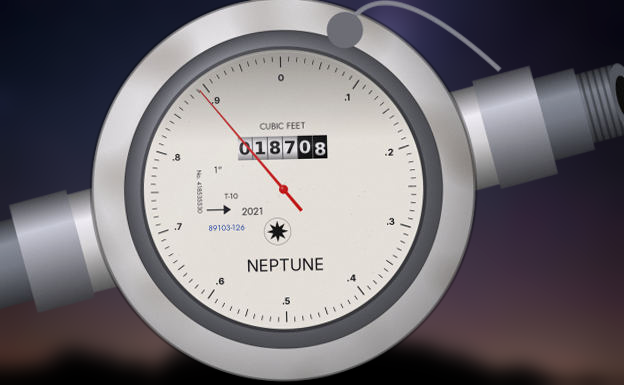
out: 18707.89 ft³
